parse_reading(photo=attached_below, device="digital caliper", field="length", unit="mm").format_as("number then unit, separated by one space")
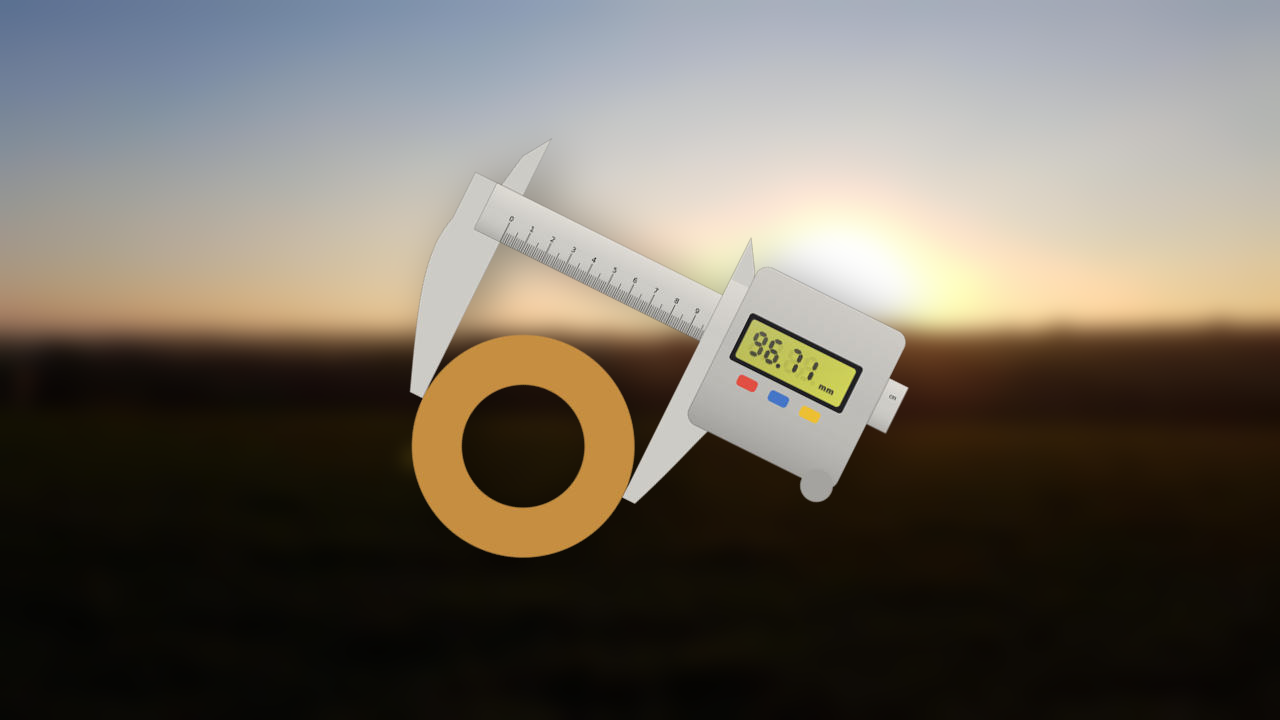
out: 96.71 mm
